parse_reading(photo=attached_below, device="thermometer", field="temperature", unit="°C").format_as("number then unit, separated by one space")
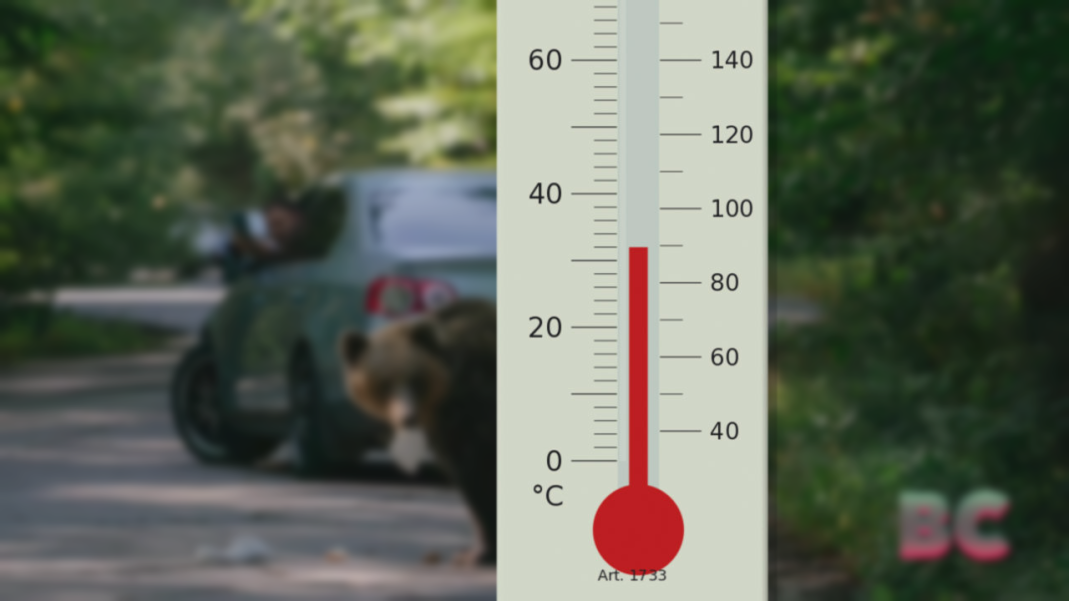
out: 32 °C
